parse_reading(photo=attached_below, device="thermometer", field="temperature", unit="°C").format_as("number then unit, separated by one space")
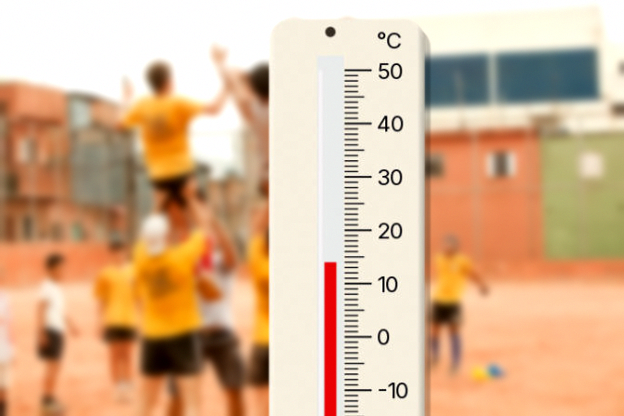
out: 14 °C
